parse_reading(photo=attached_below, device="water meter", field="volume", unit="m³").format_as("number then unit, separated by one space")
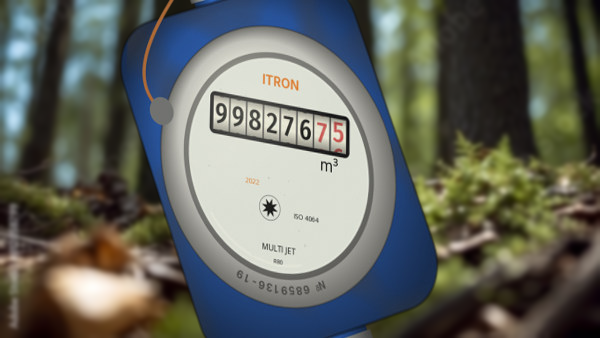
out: 998276.75 m³
